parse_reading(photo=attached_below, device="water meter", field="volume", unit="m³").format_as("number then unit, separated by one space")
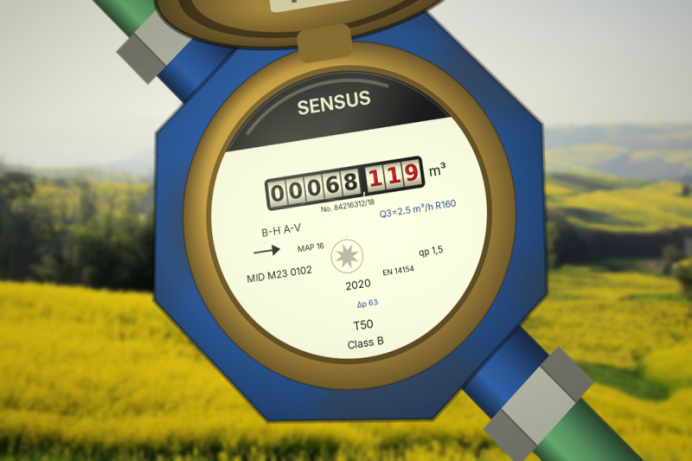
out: 68.119 m³
